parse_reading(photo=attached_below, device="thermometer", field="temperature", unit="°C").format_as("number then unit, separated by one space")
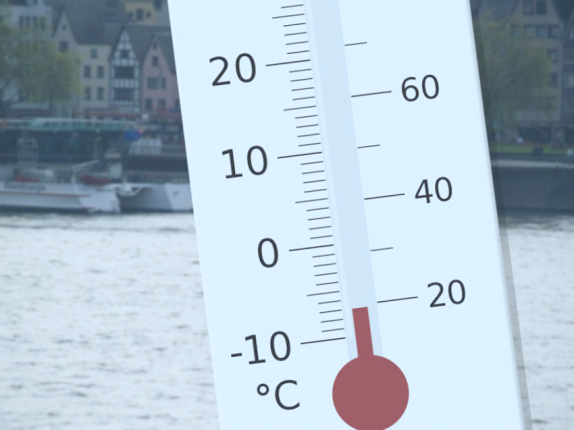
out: -7 °C
